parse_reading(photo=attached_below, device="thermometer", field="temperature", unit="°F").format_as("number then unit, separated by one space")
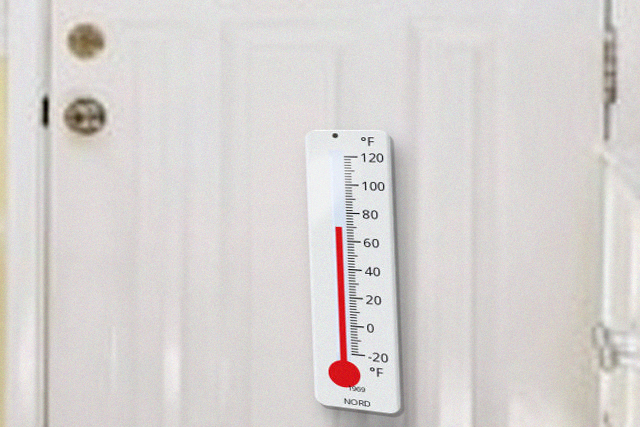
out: 70 °F
